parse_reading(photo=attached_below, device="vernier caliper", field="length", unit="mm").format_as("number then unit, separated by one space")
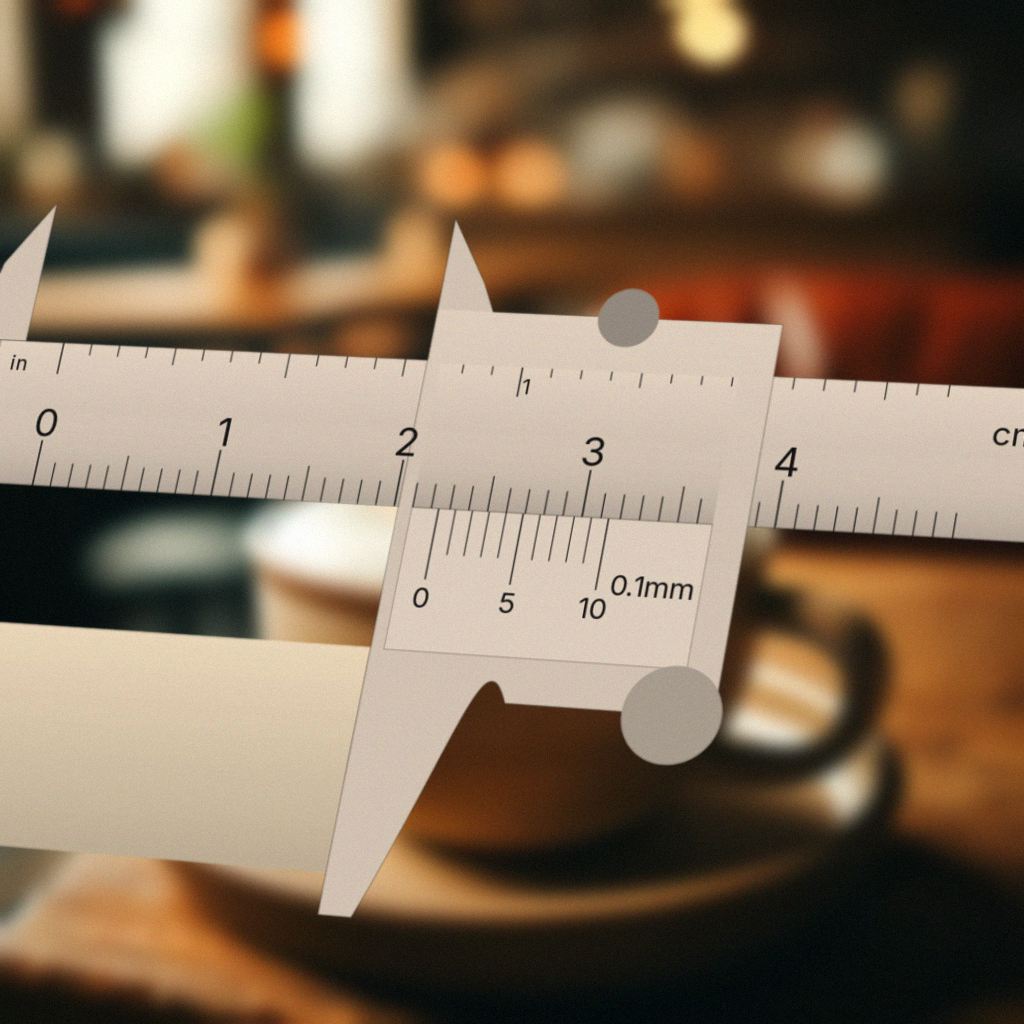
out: 22.4 mm
